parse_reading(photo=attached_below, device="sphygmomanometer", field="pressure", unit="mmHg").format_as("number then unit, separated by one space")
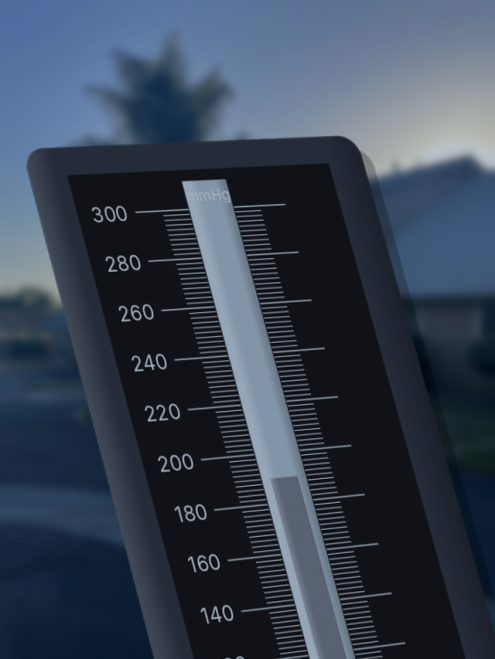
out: 190 mmHg
